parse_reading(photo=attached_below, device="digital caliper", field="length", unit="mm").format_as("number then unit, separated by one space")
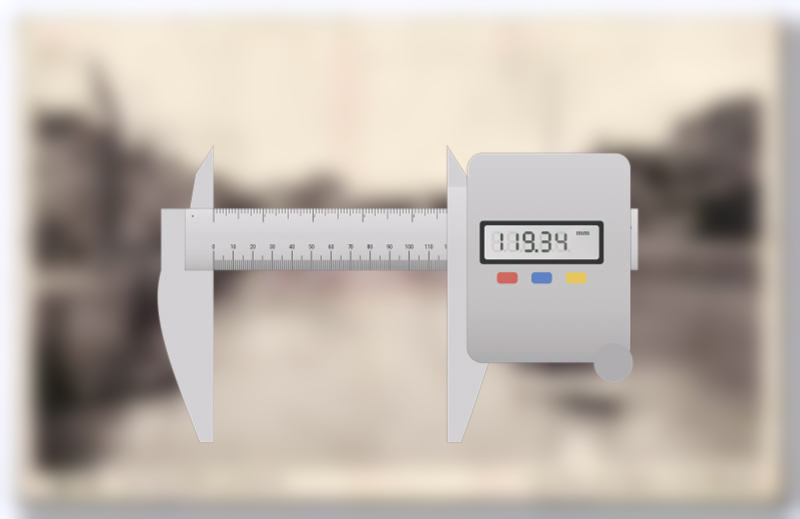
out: 119.34 mm
